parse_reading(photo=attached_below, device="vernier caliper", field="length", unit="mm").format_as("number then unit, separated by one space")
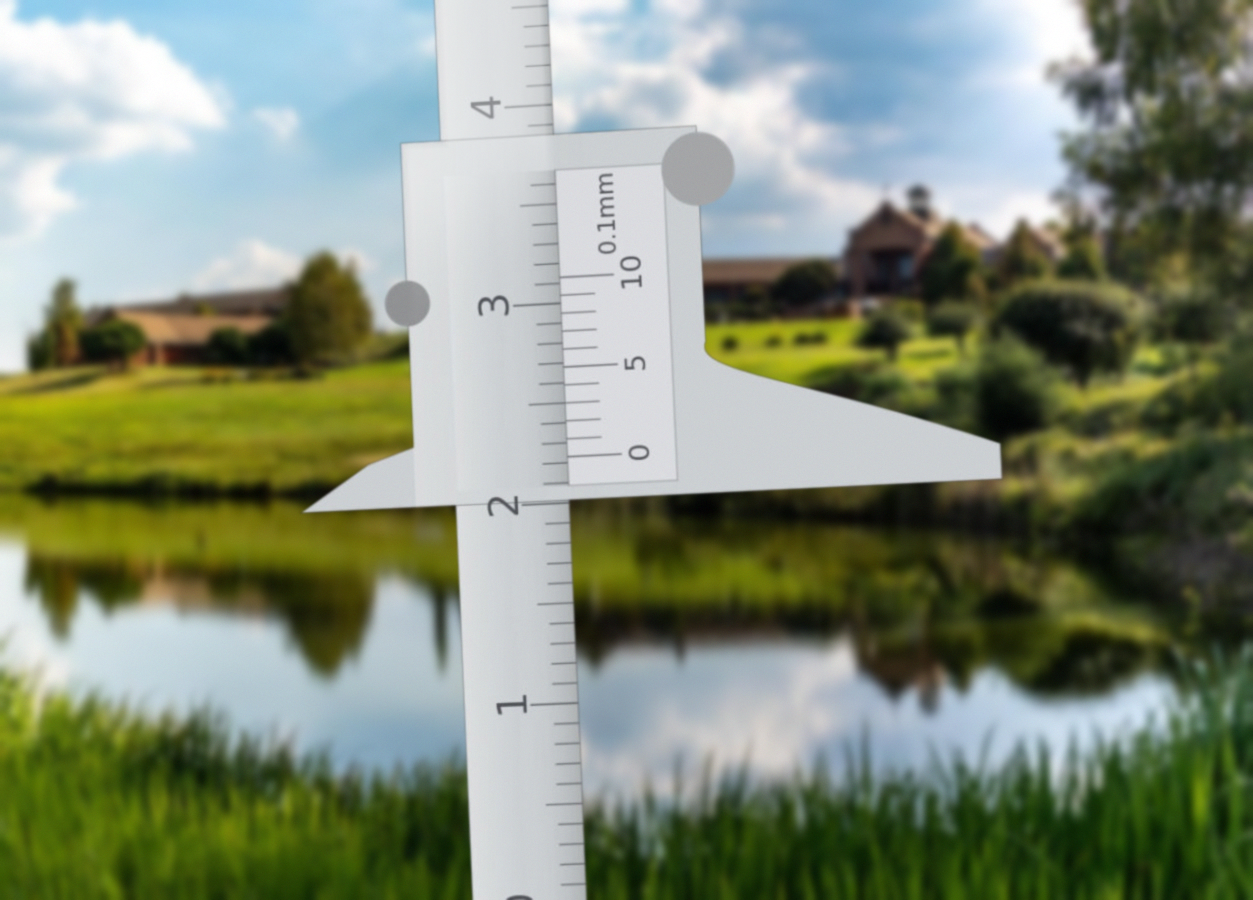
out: 22.3 mm
